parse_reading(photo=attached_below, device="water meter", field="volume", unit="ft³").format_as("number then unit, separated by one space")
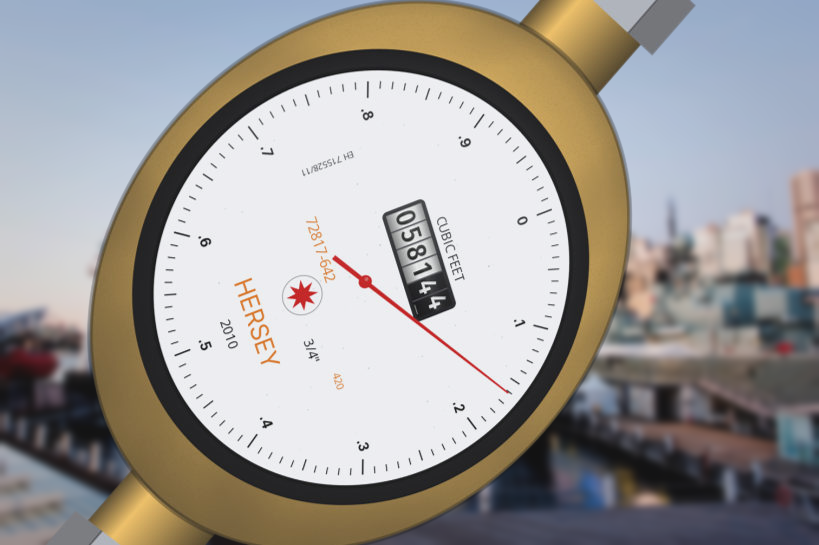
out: 58144.16 ft³
